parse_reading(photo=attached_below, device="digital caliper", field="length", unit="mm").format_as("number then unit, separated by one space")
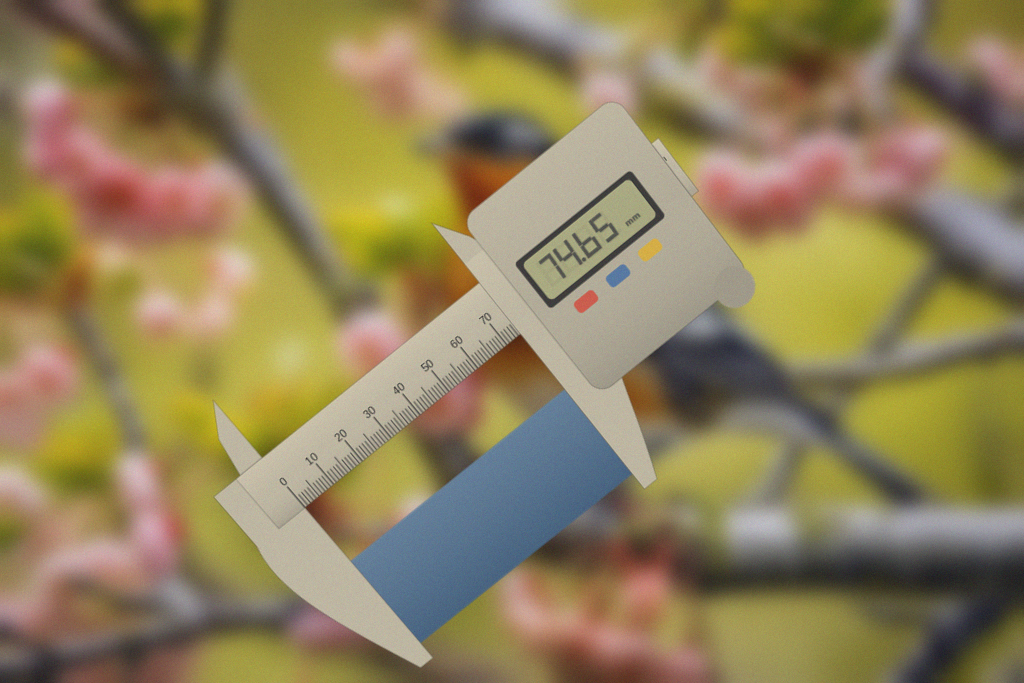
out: 74.65 mm
